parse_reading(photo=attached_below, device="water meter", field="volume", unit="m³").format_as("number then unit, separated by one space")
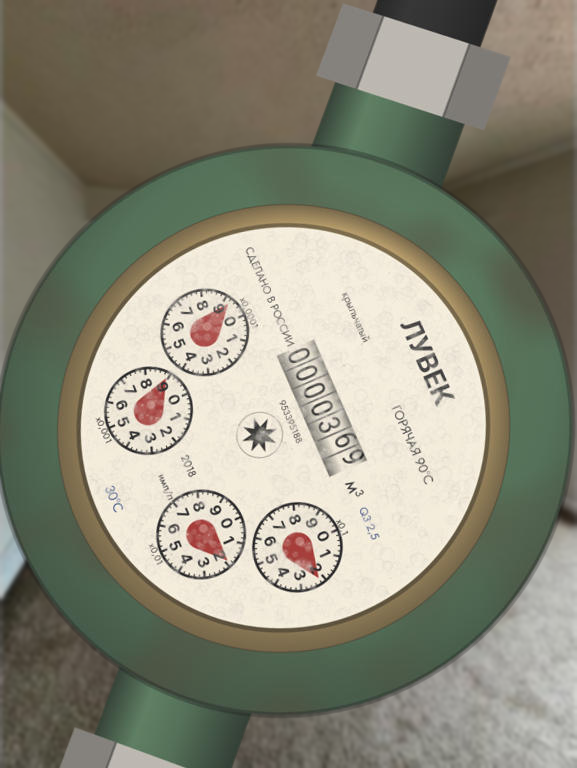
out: 369.2189 m³
